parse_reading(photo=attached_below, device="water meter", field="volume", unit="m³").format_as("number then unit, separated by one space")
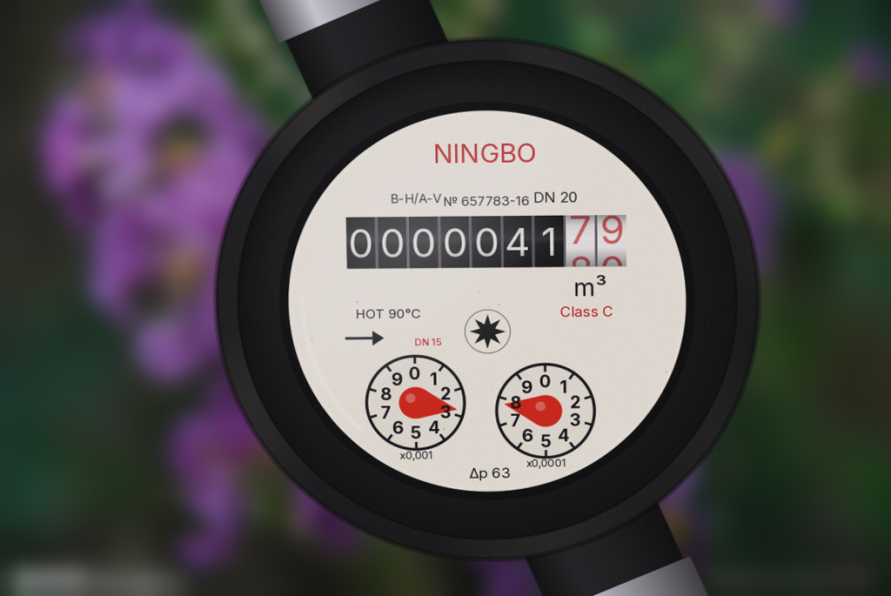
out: 41.7927 m³
